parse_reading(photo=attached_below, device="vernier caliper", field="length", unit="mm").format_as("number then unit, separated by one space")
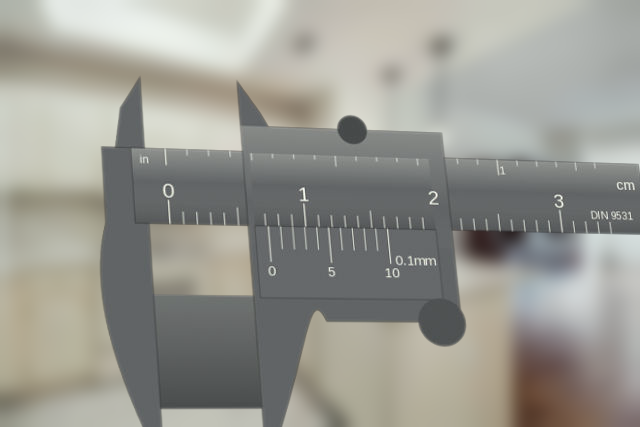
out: 7.2 mm
